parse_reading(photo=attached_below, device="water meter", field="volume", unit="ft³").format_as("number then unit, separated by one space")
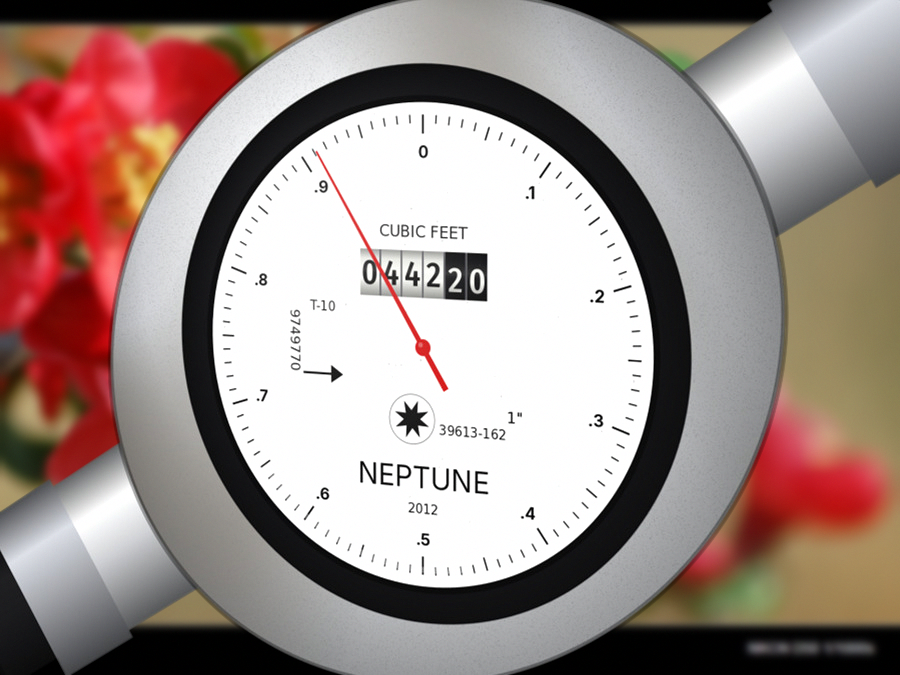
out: 44219.91 ft³
